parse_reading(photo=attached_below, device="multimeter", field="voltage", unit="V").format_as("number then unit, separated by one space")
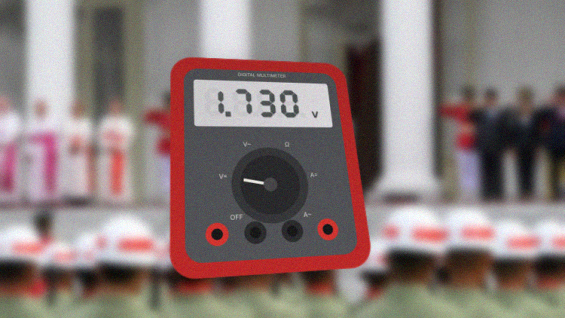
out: 1.730 V
